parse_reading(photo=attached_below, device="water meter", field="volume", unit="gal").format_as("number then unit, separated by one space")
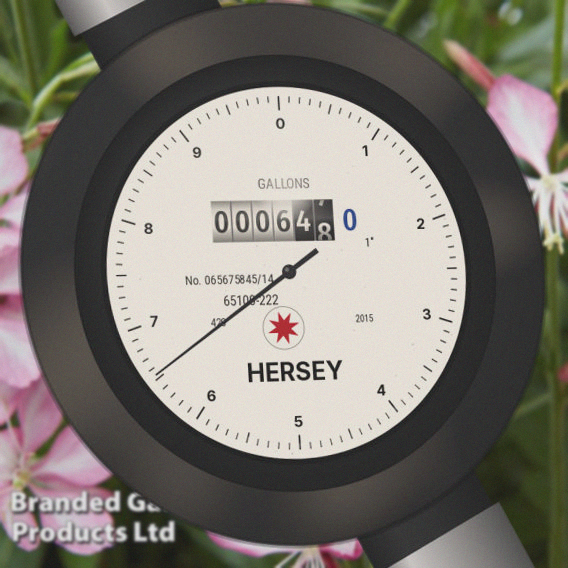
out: 6476.5 gal
